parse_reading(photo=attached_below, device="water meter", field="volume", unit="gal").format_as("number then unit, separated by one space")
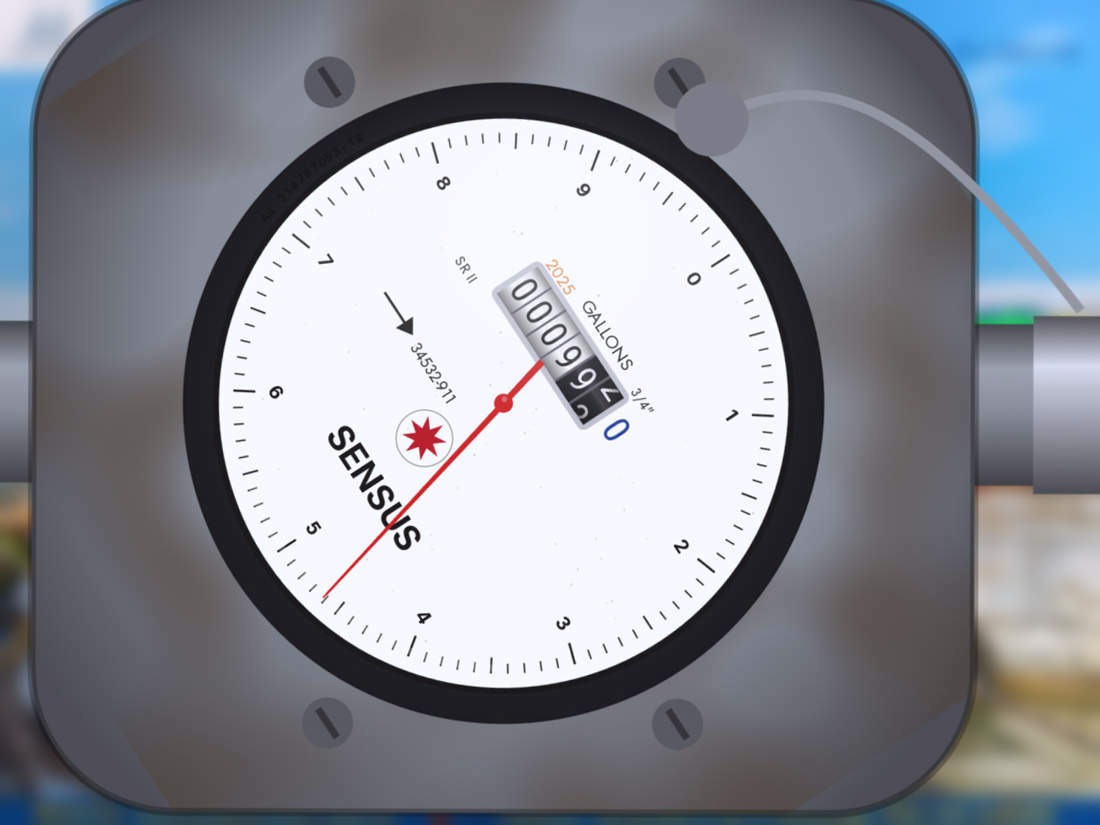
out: 9924.6 gal
